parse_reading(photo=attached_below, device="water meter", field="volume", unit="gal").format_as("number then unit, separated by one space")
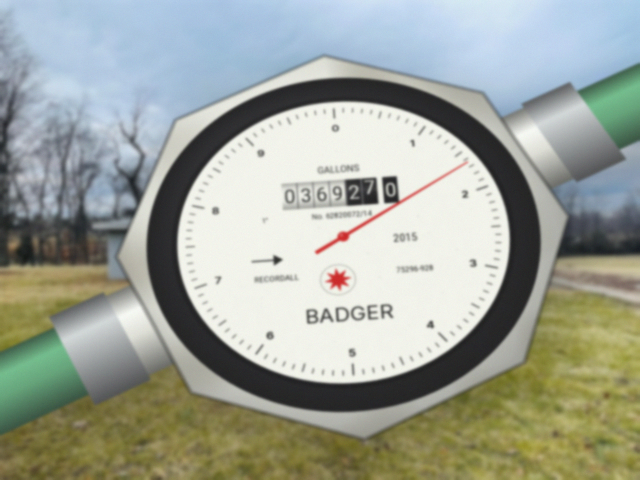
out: 369271.6 gal
